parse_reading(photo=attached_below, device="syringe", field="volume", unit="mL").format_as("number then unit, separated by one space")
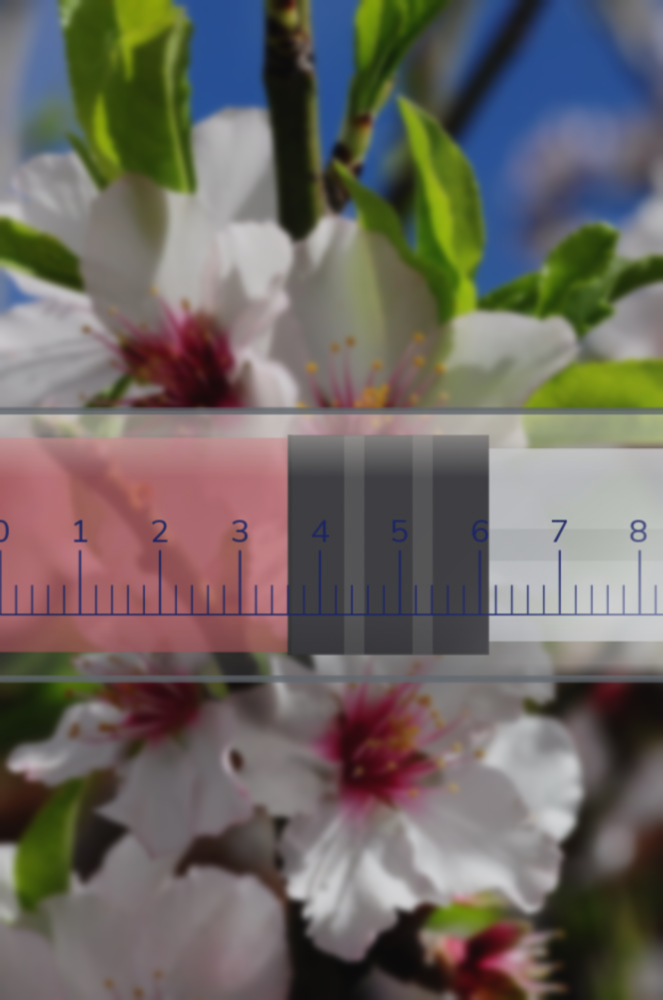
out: 3.6 mL
